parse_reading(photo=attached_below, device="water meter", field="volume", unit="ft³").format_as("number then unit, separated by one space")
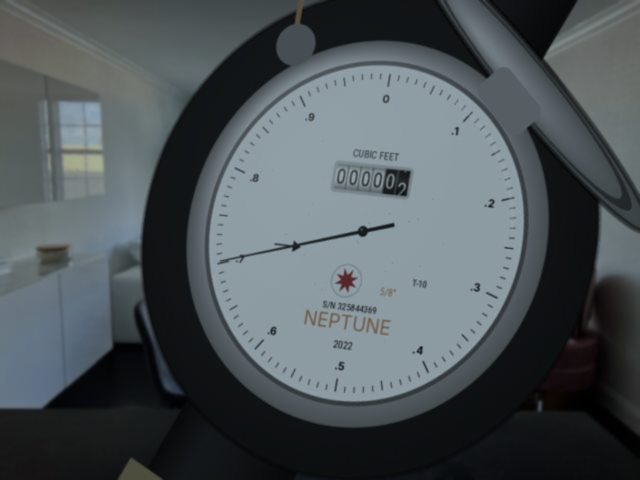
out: 1.70 ft³
